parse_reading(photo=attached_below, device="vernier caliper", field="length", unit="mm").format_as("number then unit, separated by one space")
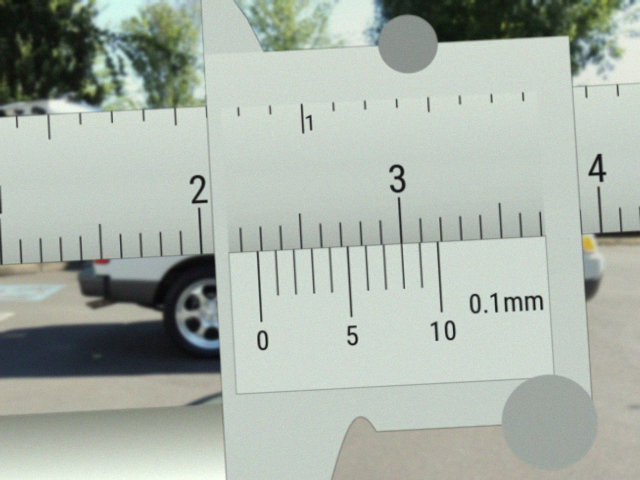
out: 22.8 mm
